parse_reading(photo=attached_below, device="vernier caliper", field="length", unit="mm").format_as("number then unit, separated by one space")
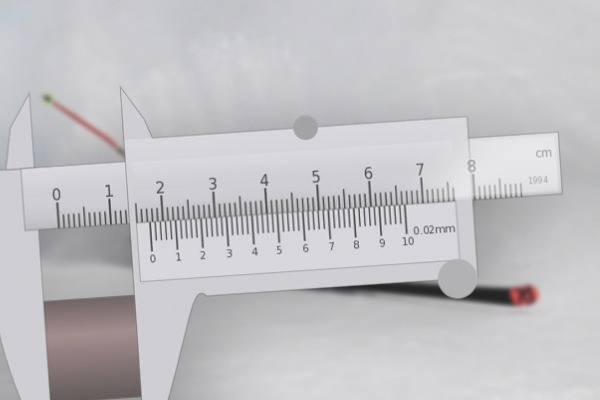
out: 17.5 mm
